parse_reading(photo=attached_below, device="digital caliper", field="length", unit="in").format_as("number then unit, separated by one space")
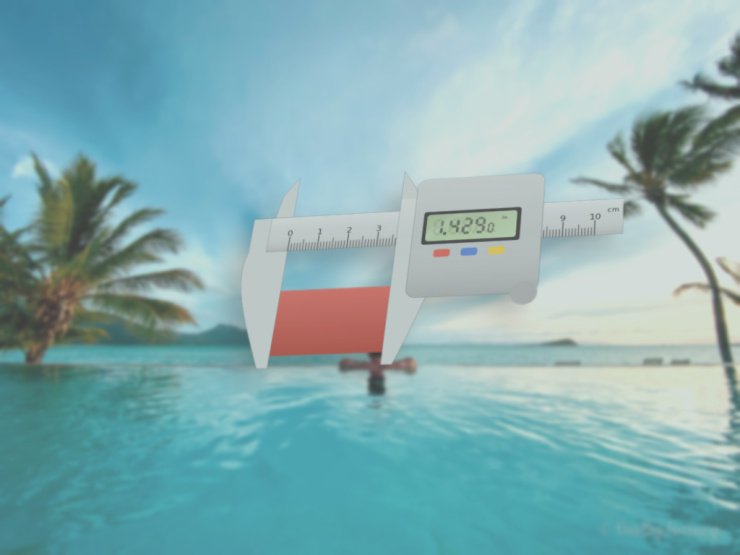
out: 1.4290 in
